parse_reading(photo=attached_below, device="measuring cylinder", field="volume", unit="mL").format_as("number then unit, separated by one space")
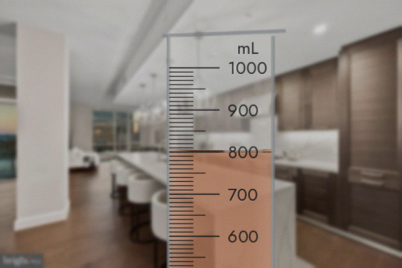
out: 800 mL
